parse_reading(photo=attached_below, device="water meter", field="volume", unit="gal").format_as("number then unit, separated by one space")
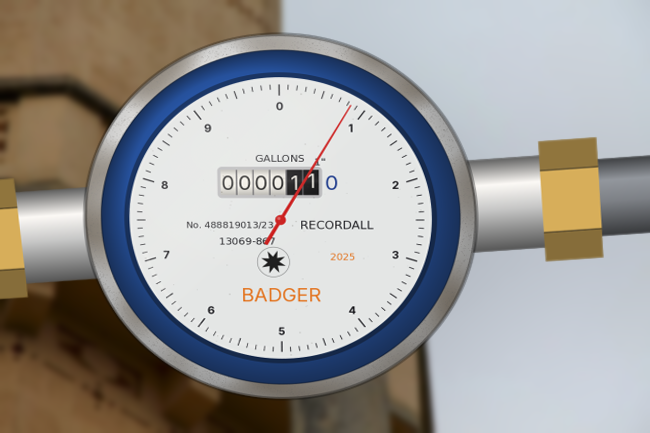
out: 110.8 gal
